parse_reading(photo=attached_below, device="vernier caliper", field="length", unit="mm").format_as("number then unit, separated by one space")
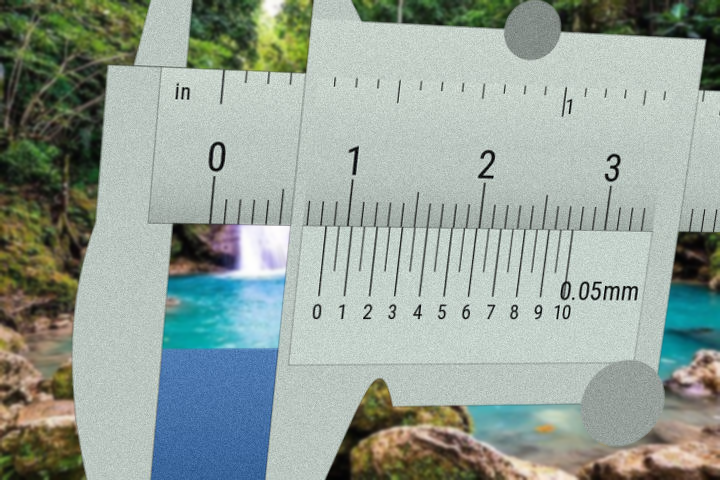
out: 8.4 mm
